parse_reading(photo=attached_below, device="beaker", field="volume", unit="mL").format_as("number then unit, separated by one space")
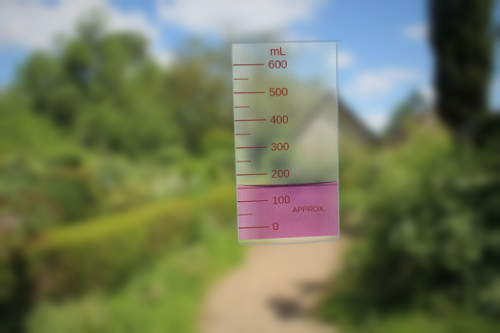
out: 150 mL
